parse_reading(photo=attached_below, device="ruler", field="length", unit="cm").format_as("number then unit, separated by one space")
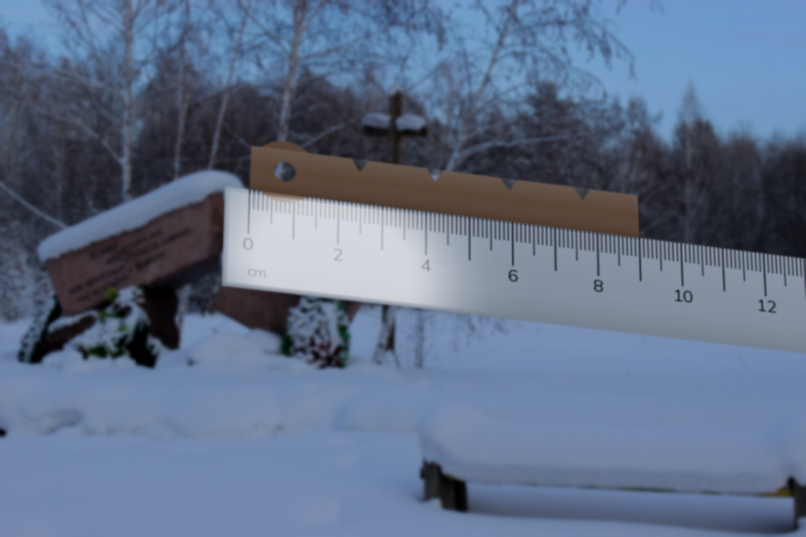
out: 9 cm
